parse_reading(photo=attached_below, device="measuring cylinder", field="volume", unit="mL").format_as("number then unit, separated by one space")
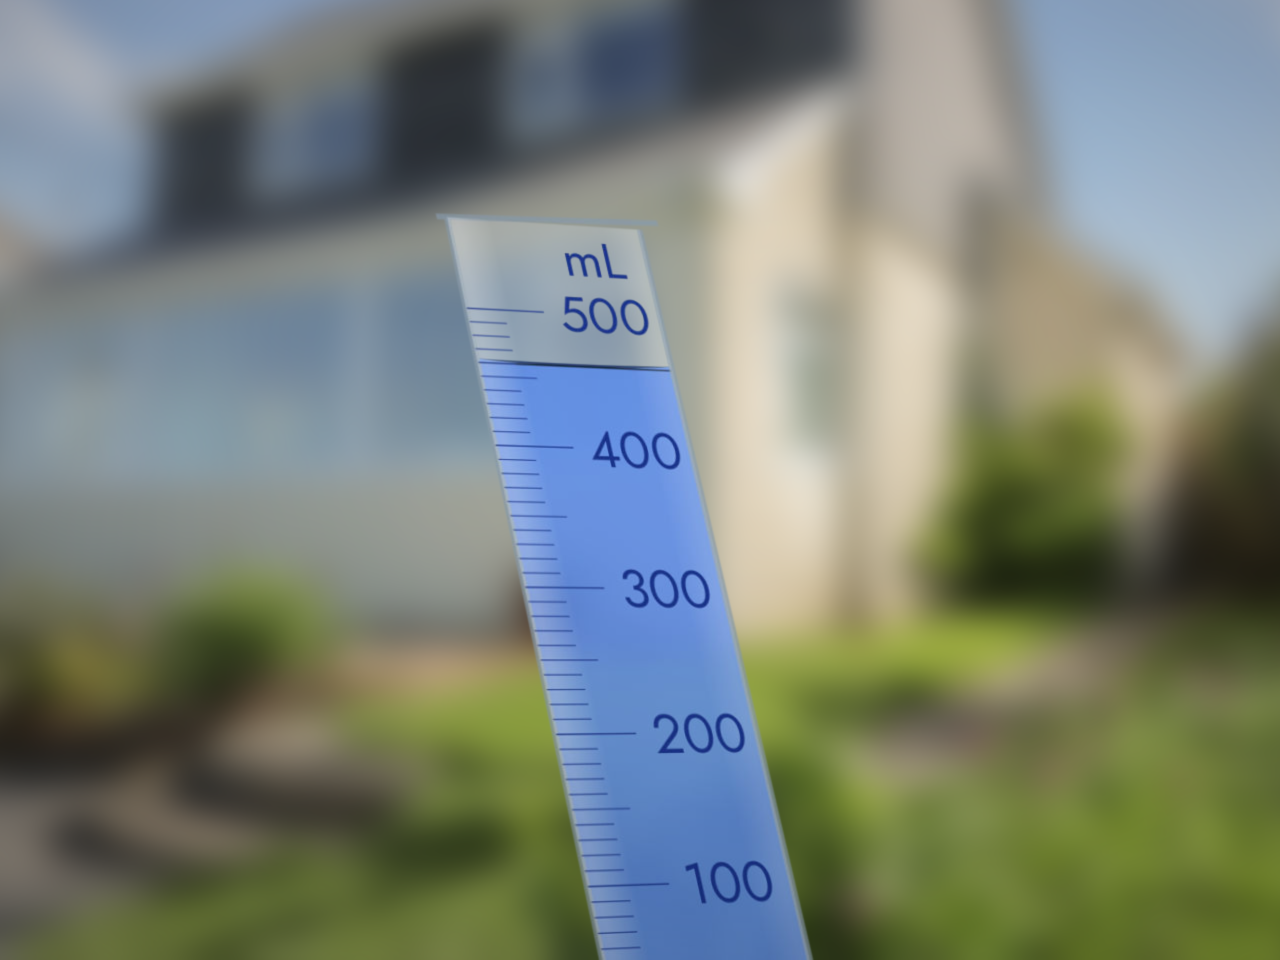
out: 460 mL
